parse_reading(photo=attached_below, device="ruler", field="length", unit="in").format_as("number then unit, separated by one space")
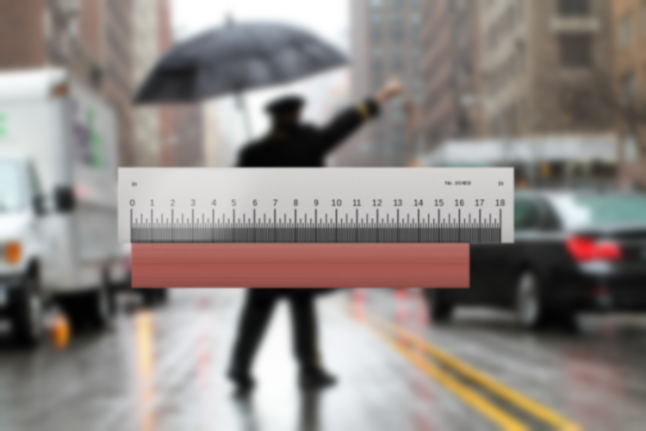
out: 16.5 in
